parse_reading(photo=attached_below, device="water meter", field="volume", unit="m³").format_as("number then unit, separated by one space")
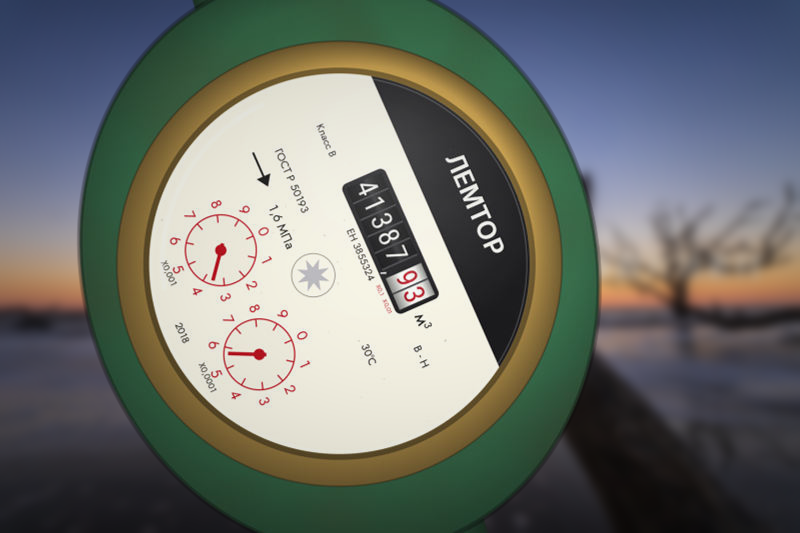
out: 41387.9335 m³
